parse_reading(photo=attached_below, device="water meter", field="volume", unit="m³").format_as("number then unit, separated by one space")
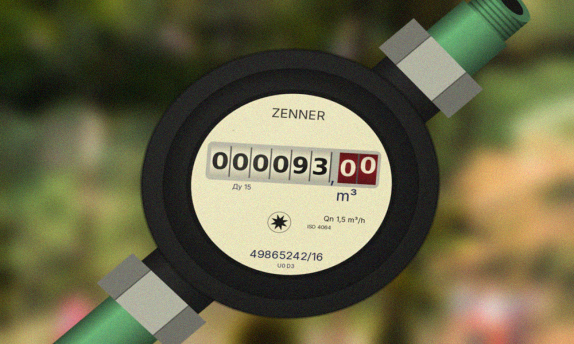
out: 93.00 m³
